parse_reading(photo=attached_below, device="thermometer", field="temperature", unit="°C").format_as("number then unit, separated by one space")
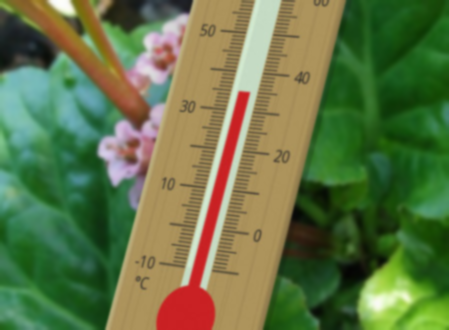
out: 35 °C
